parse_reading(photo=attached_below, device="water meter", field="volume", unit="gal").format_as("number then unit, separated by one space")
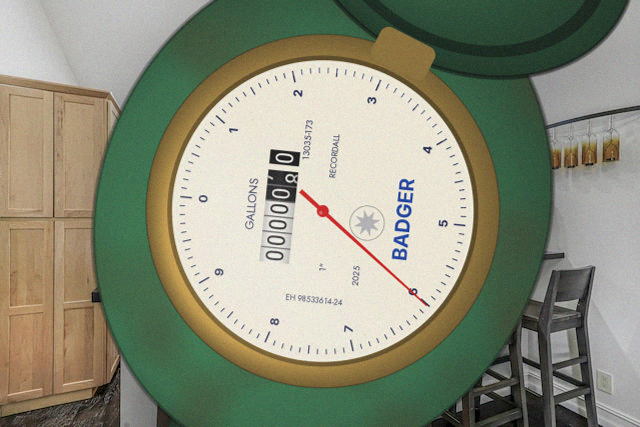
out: 76.0 gal
